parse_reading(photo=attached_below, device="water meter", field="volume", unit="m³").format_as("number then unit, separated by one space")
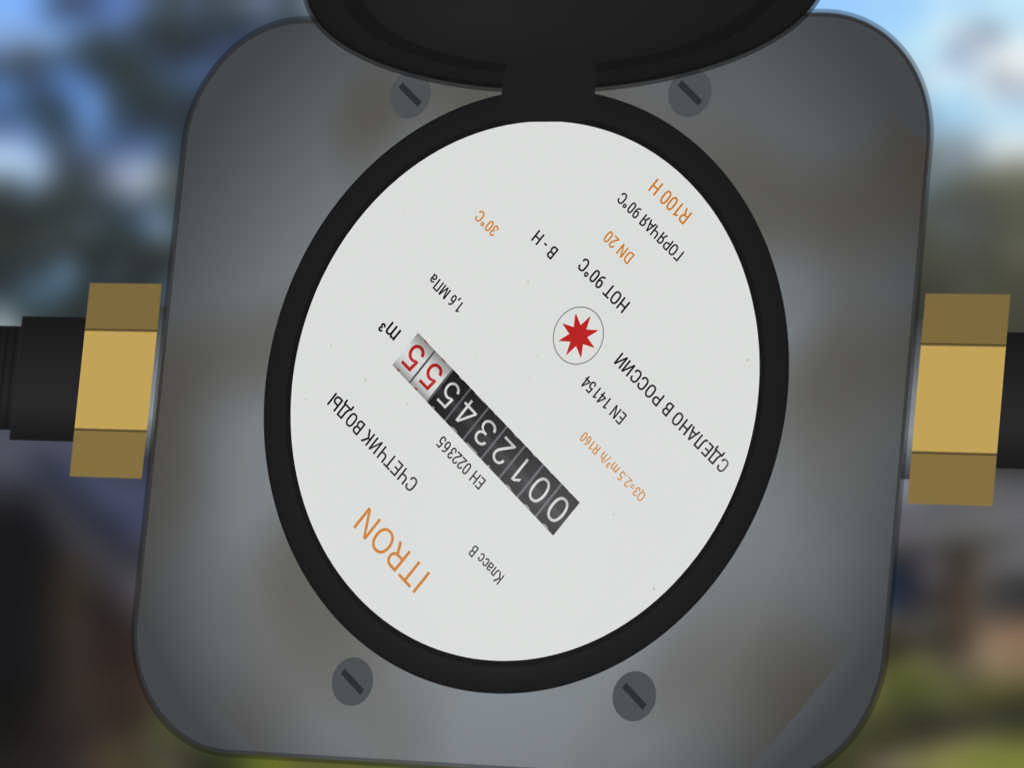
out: 12345.55 m³
